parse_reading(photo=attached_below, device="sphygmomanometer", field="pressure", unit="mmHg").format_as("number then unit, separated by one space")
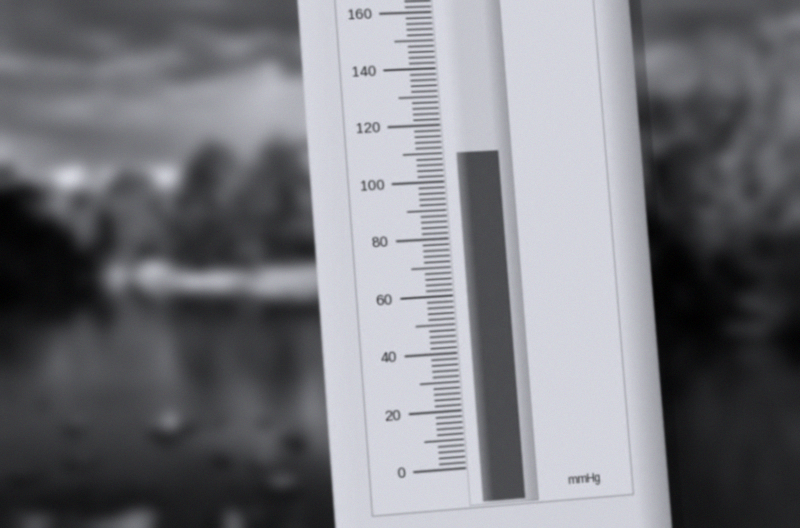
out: 110 mmHg
